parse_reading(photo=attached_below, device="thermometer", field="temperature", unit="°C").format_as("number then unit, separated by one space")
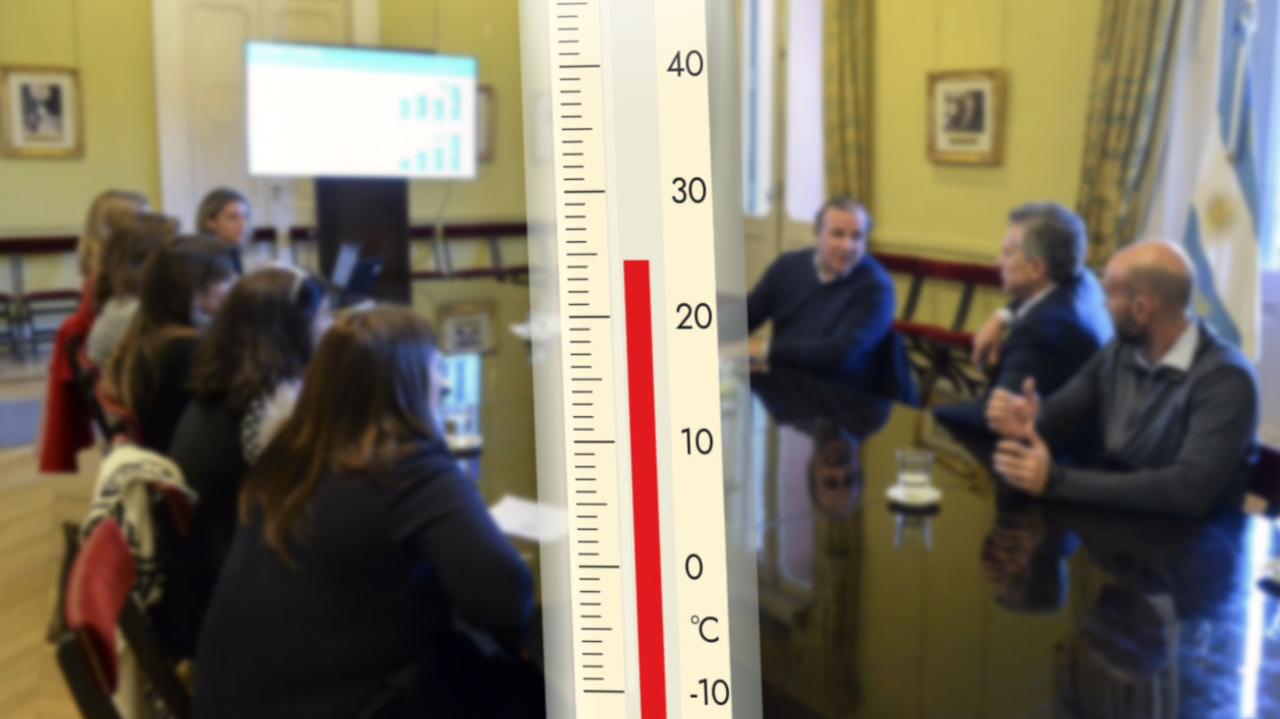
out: 24.5 °C
